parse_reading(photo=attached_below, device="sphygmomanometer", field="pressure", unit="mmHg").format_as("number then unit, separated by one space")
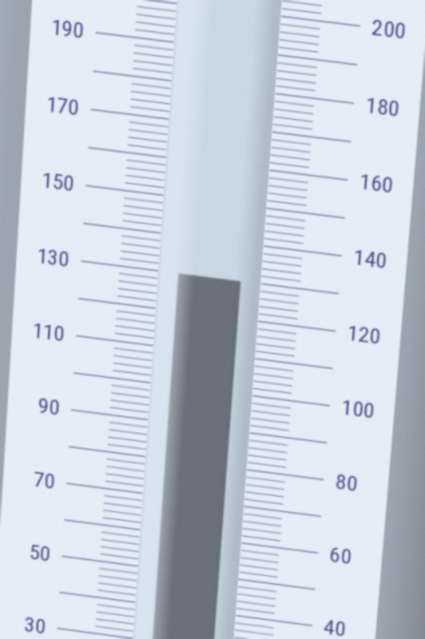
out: 130 mmHg
